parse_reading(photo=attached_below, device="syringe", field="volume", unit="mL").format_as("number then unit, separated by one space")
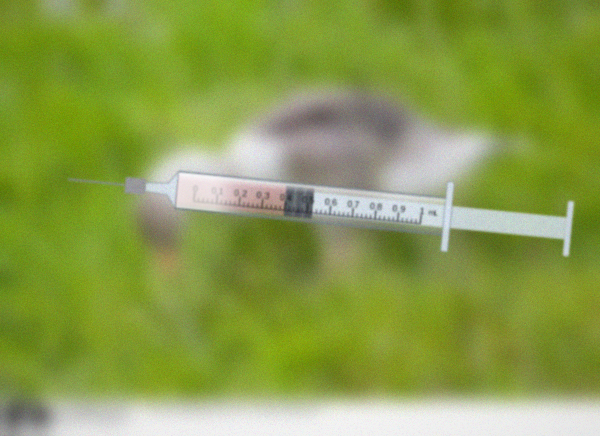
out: 0.4 mL
